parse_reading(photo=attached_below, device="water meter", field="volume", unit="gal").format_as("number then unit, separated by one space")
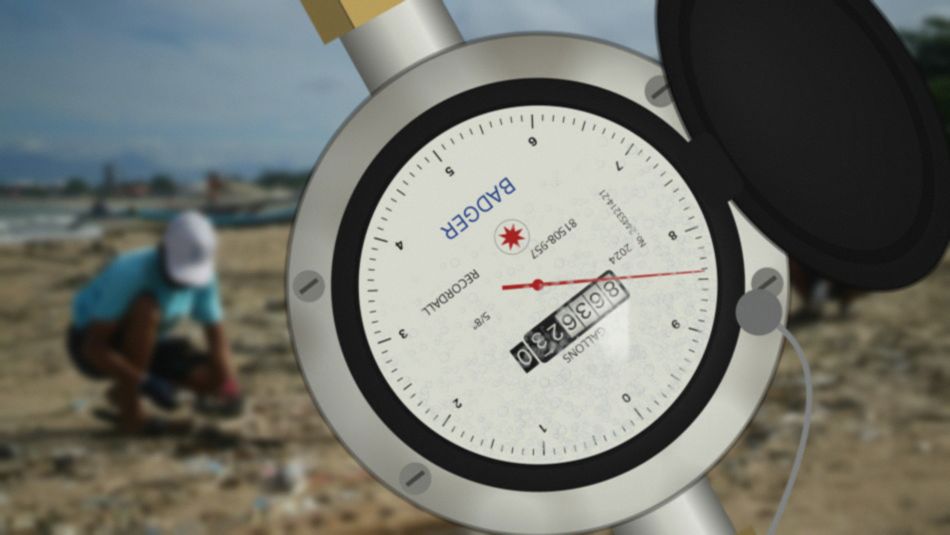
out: 8636228.4 gal
